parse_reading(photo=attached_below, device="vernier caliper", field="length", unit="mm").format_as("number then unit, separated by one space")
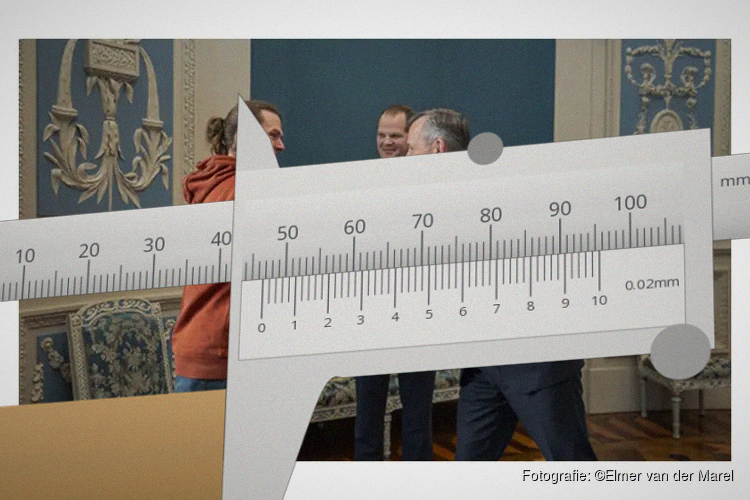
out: 46.6 mm
